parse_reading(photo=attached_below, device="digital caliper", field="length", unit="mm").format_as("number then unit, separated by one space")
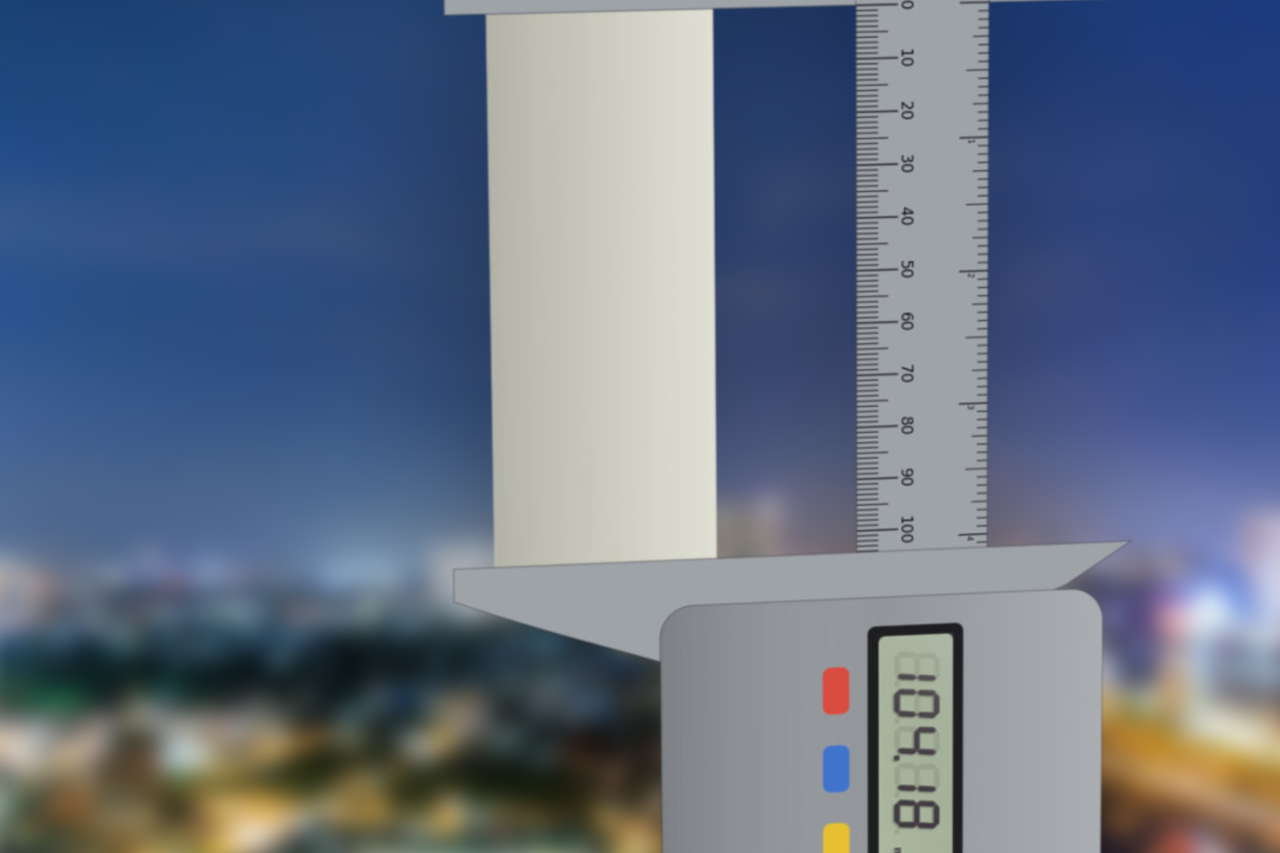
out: 104.18 mm
